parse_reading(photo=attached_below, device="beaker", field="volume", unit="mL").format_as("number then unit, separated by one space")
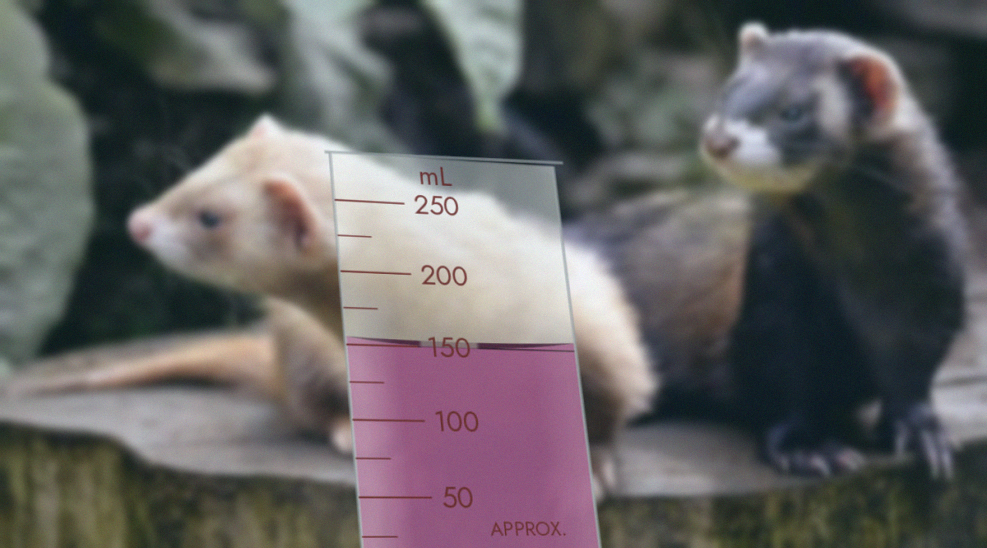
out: 150 mL
